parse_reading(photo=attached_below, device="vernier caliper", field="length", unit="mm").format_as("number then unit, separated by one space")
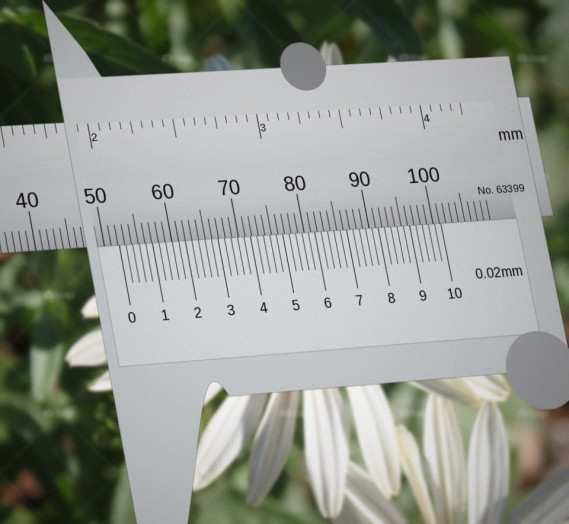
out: 52.2 mm
